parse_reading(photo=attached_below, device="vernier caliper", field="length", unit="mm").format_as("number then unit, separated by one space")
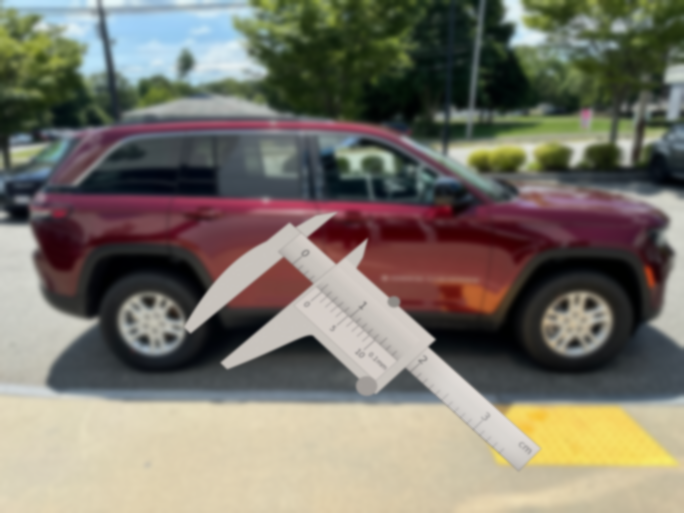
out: 5.2 mm
